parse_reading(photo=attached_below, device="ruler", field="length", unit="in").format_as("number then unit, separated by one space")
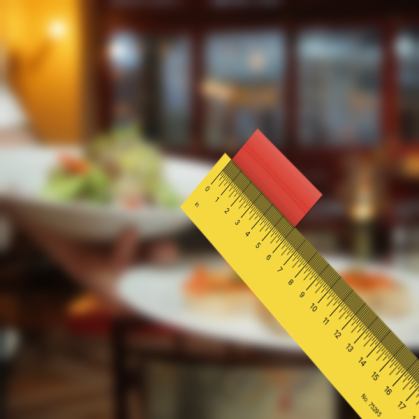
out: 6 in
